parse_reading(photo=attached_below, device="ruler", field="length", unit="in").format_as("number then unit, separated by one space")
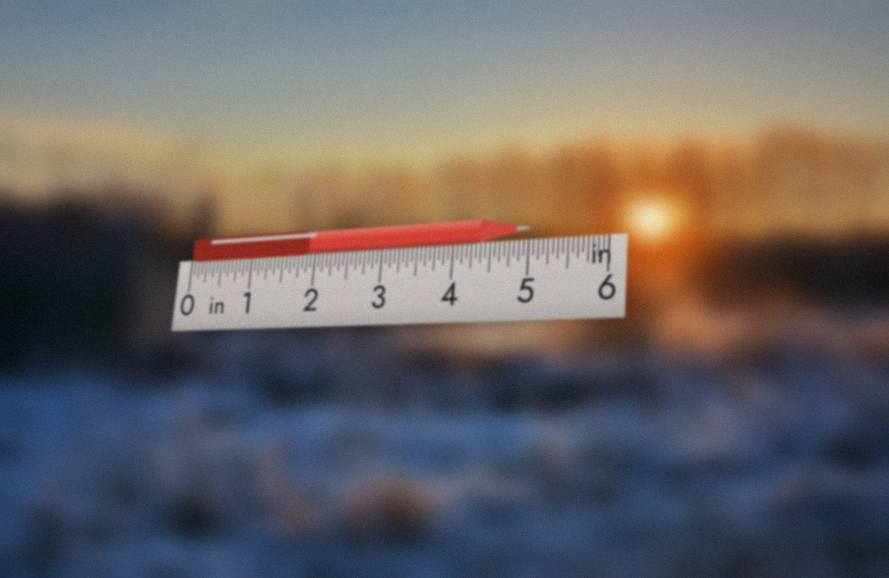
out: 5 in
